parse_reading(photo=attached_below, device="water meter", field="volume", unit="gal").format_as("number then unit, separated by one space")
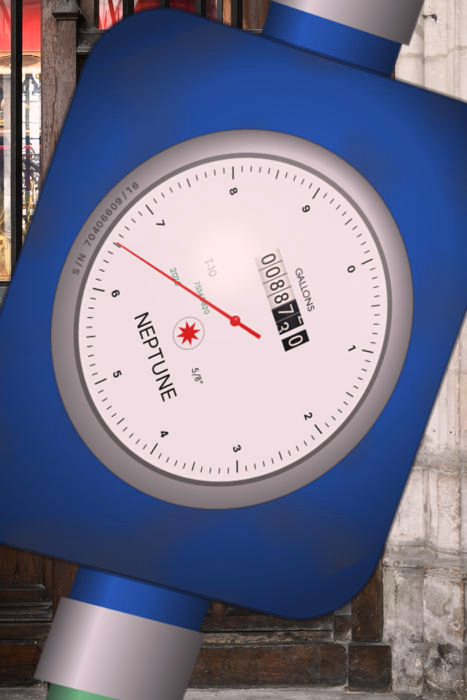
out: 88726.5 gal
